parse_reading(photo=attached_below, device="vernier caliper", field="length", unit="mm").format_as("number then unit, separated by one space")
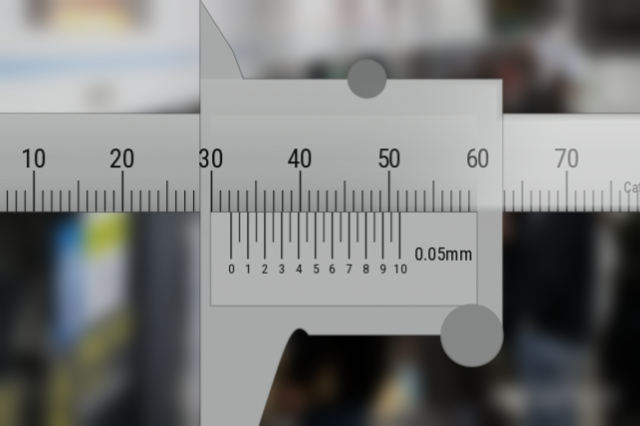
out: 32.2 mm
